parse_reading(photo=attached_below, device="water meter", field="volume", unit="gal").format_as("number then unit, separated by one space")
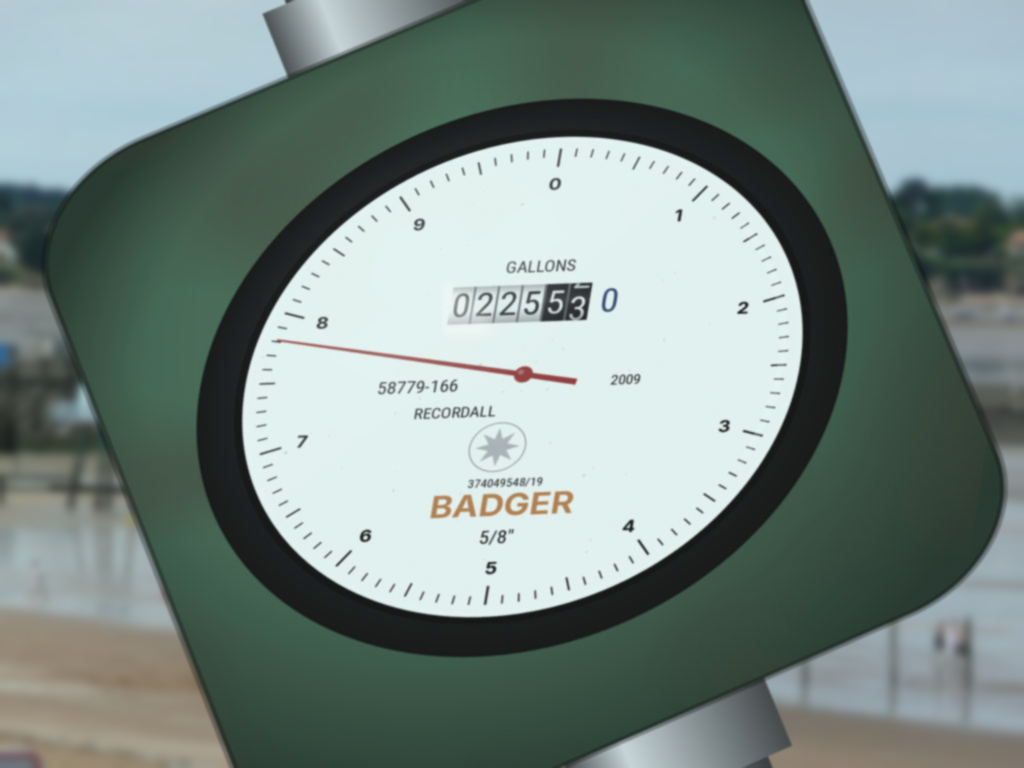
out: 225527.8 gal
